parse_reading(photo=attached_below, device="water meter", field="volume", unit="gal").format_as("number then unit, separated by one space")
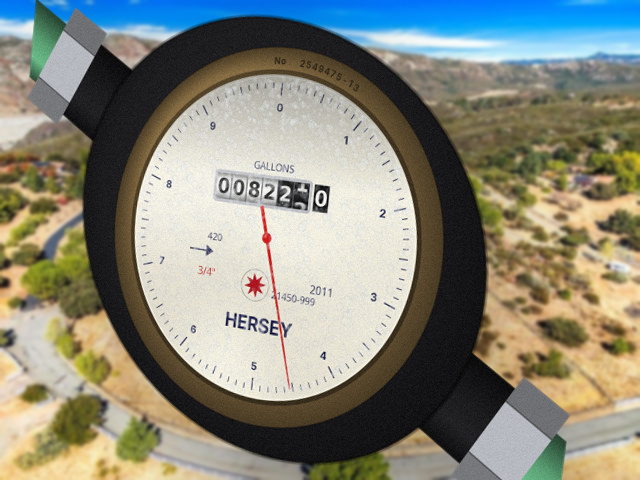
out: 82214.5 gal
